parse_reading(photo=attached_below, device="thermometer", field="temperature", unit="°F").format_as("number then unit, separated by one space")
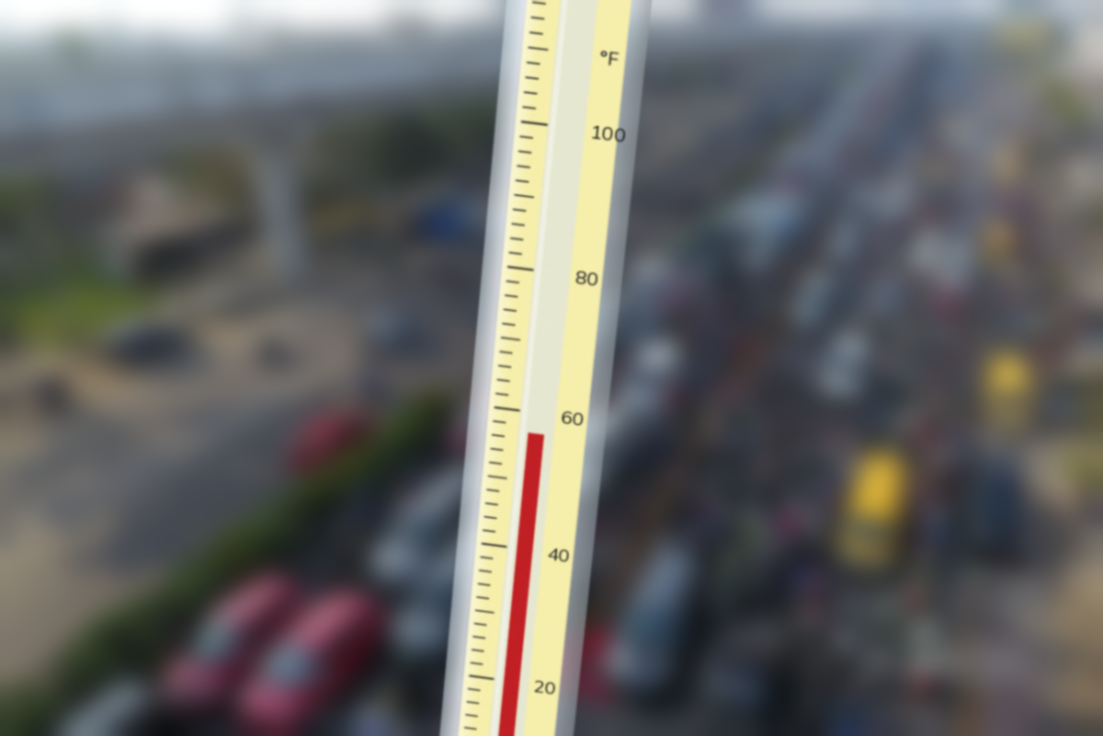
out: 57 °F
